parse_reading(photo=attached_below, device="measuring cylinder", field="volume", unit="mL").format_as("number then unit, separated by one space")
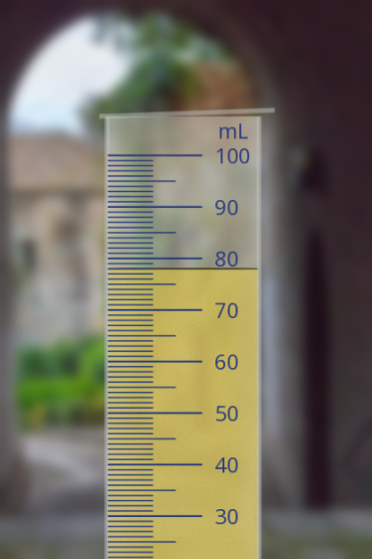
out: 78 mL
